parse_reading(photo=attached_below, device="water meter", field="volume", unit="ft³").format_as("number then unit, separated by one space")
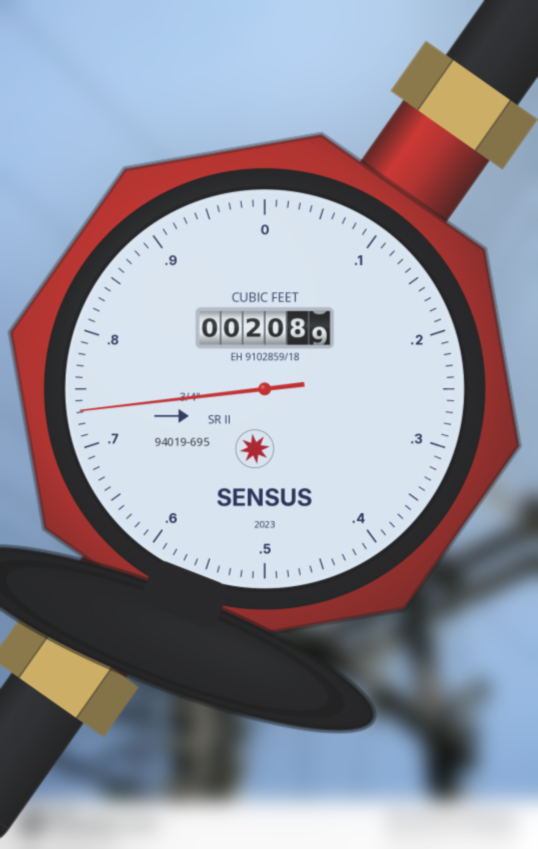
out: 2088.73 ft³
